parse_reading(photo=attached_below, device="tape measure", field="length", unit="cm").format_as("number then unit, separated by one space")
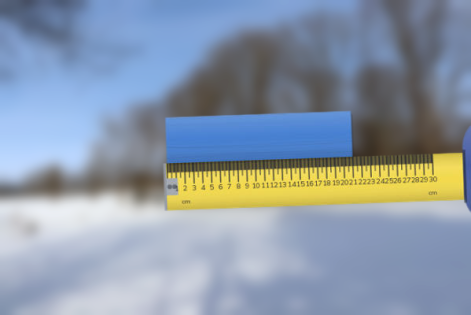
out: 21 cm
